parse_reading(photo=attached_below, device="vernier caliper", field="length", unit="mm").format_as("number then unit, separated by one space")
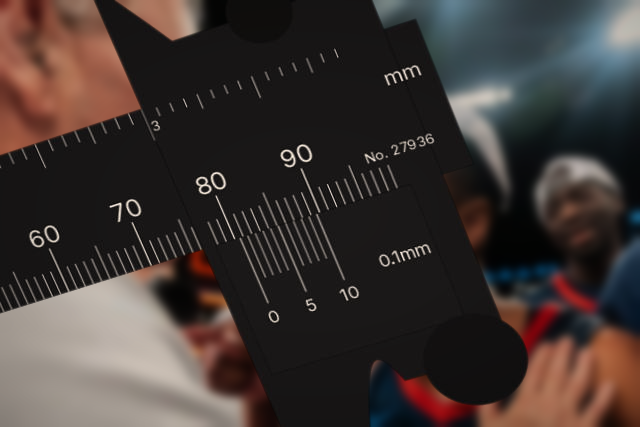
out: 80.6 mm
